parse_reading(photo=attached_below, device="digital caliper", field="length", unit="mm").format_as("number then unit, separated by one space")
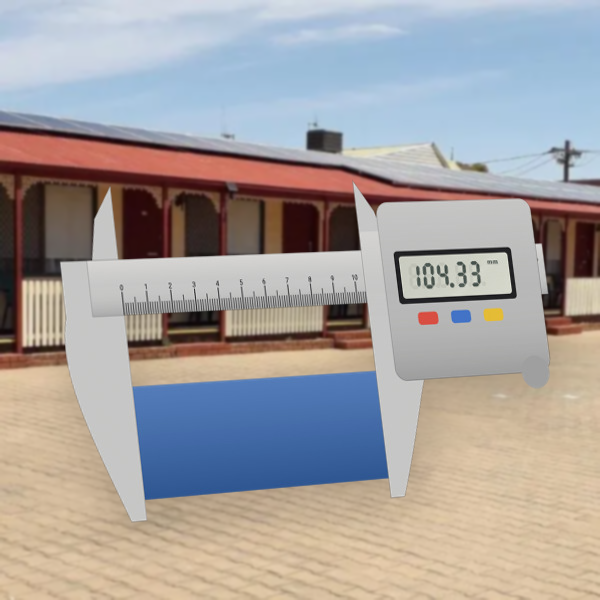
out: 104.33 mm
